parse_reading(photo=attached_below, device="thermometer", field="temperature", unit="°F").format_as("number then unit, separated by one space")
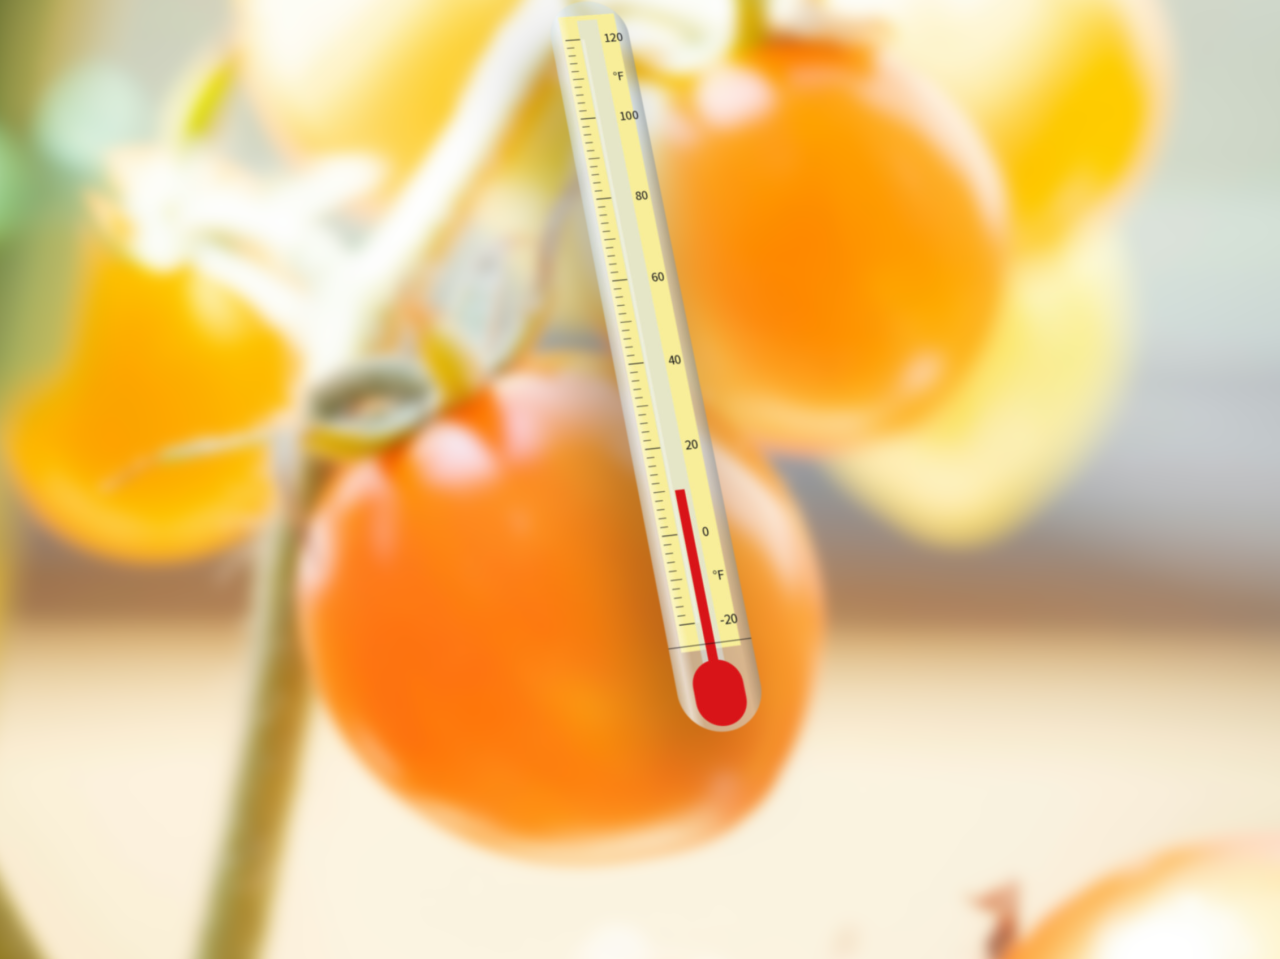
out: 10 °F
